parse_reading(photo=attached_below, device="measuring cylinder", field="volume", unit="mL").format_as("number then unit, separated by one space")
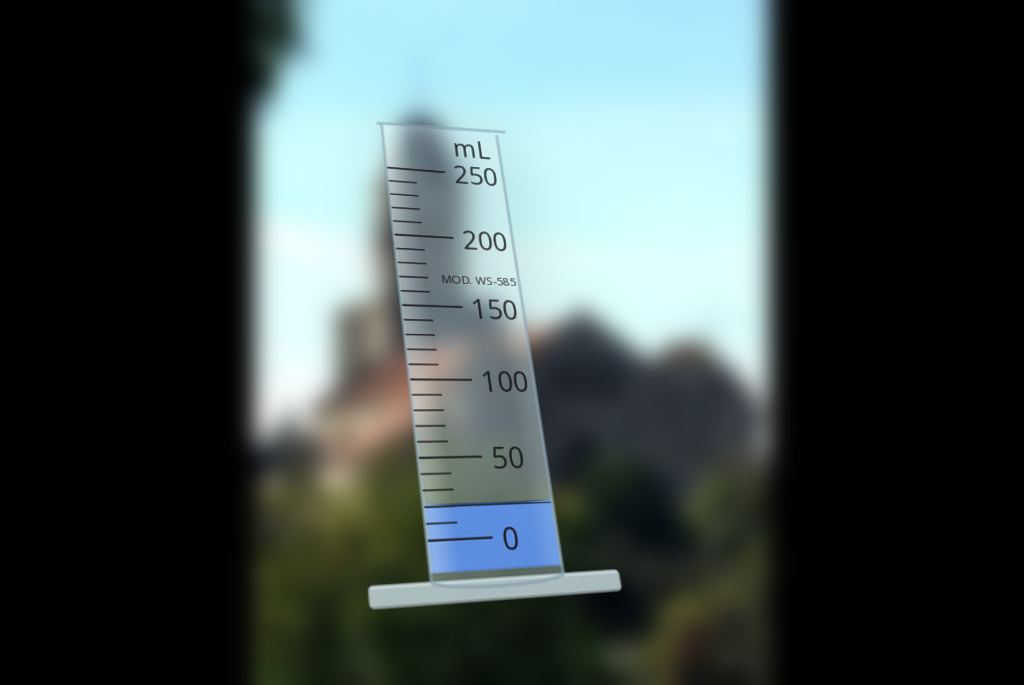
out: 20 mL
